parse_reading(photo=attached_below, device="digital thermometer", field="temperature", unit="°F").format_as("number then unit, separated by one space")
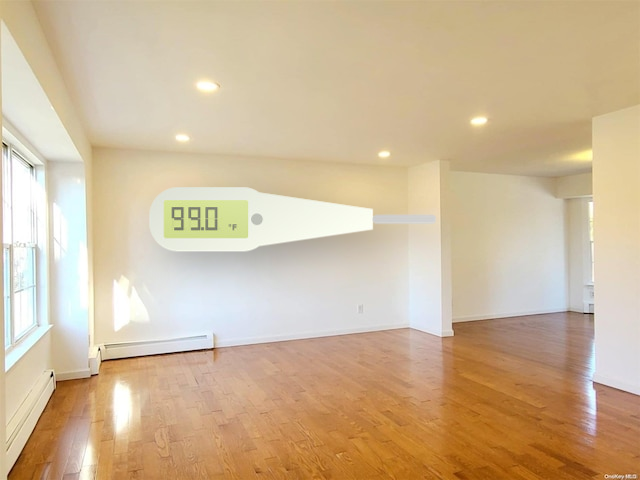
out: 99.0 °F
